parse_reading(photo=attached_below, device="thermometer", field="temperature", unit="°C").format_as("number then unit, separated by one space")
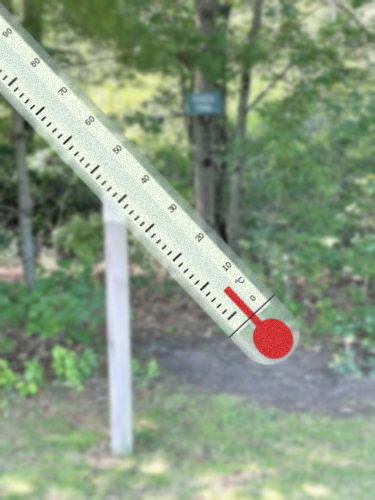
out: 6 °C
